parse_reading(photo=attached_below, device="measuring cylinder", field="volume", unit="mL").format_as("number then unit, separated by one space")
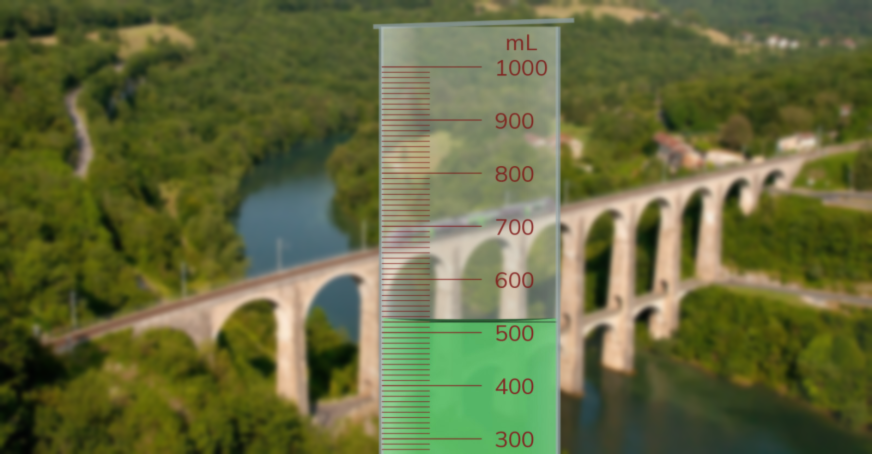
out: 520 mL
